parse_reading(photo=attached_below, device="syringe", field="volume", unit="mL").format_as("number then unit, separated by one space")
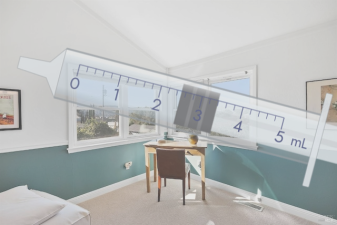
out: 2.5 mL
